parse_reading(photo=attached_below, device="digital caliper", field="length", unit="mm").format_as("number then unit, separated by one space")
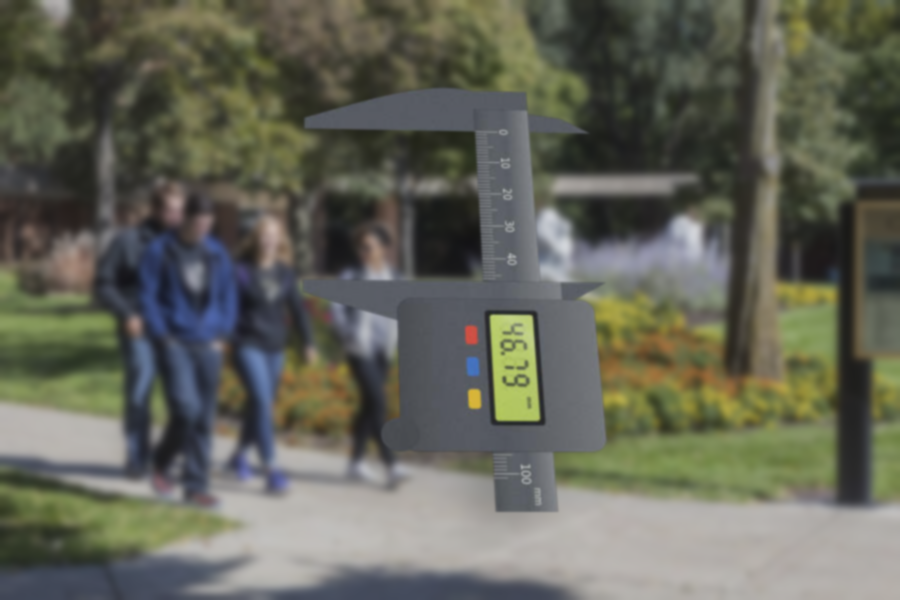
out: 46.79 mm
